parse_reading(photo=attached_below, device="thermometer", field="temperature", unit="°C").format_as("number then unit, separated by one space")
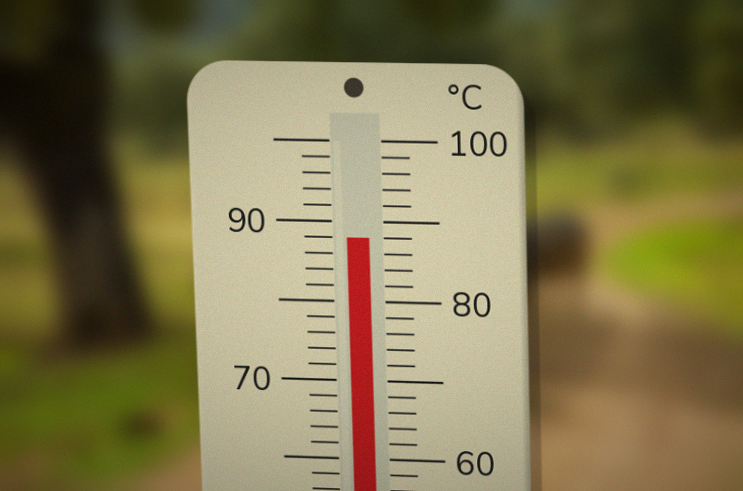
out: 88 °C
